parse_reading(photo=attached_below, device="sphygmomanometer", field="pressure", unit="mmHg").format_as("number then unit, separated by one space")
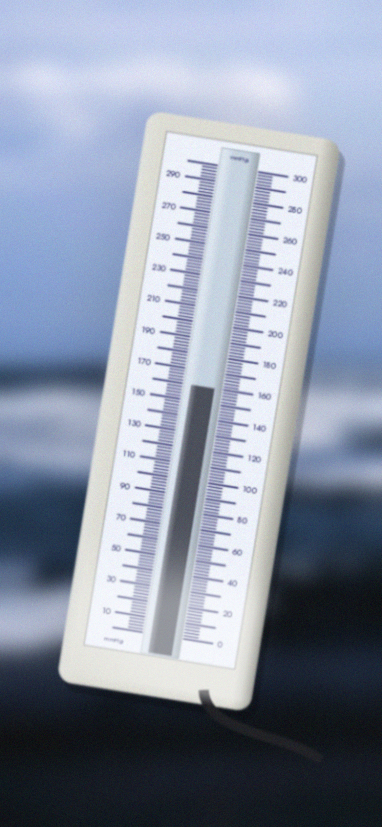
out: 160 mmHg
